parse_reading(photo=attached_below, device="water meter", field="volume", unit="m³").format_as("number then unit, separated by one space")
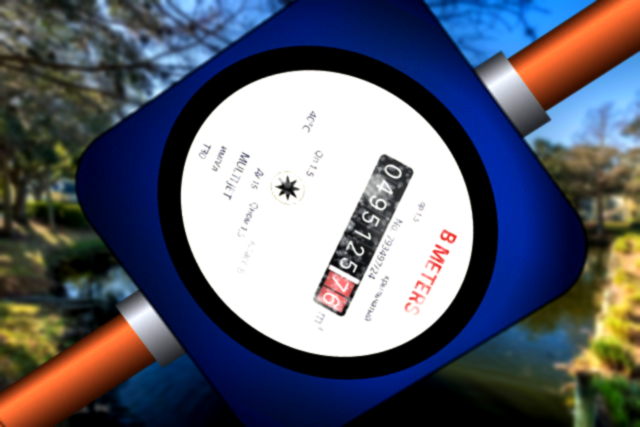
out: 495125.76 m³
